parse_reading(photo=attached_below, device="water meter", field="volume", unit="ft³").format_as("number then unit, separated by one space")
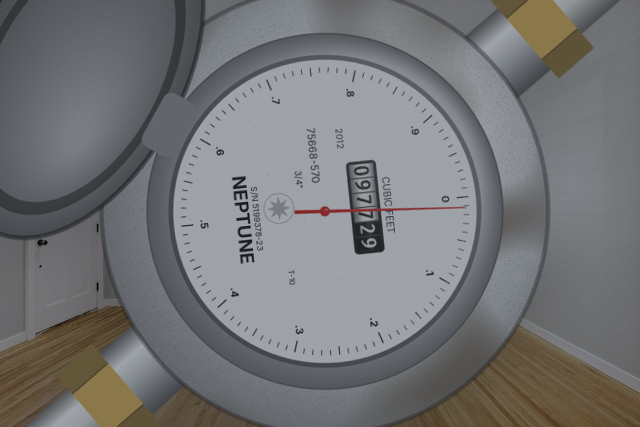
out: 97729.01 ft³
